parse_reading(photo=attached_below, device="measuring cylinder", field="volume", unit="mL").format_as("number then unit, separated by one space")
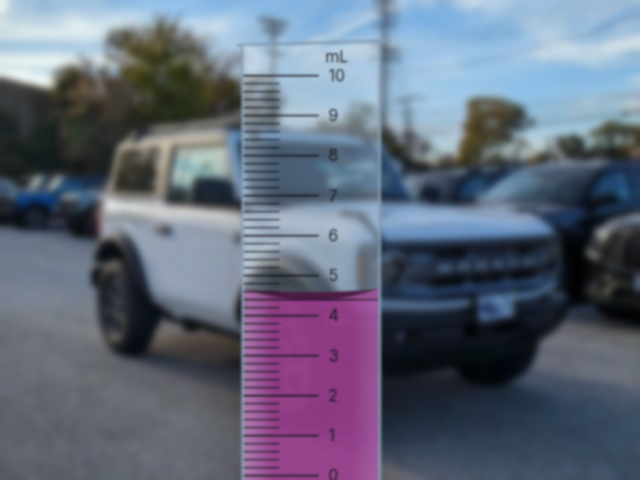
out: 4.4 mL
